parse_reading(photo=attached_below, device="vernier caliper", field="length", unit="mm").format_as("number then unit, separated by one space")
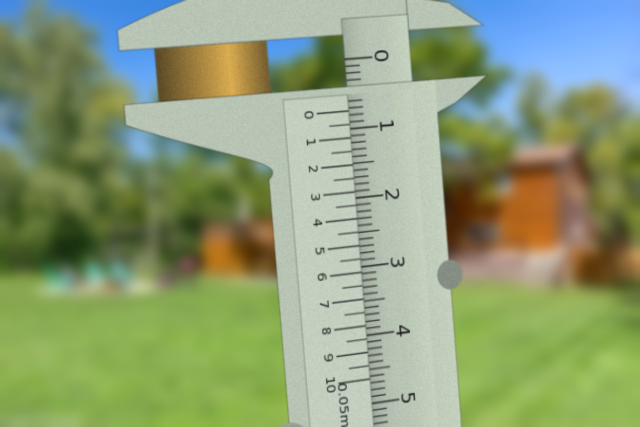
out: 7.4 mm
